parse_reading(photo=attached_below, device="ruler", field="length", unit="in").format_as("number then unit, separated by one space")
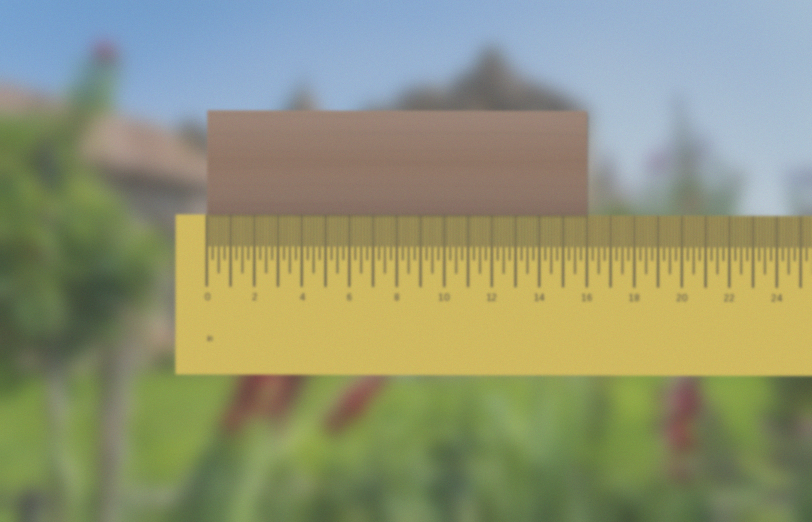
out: 16 in
